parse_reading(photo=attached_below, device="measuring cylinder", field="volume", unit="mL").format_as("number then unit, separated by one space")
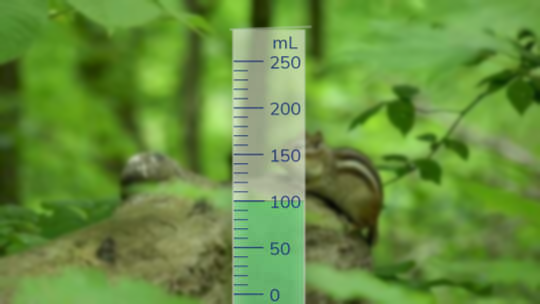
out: 100 mL
